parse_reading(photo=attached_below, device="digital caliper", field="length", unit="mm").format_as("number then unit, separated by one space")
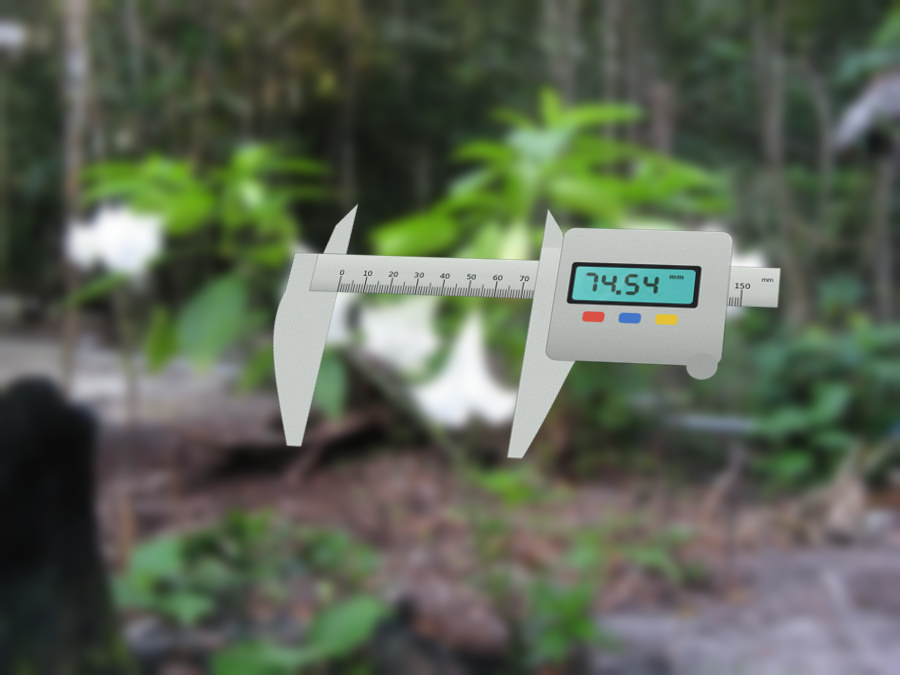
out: 74.54 mm
